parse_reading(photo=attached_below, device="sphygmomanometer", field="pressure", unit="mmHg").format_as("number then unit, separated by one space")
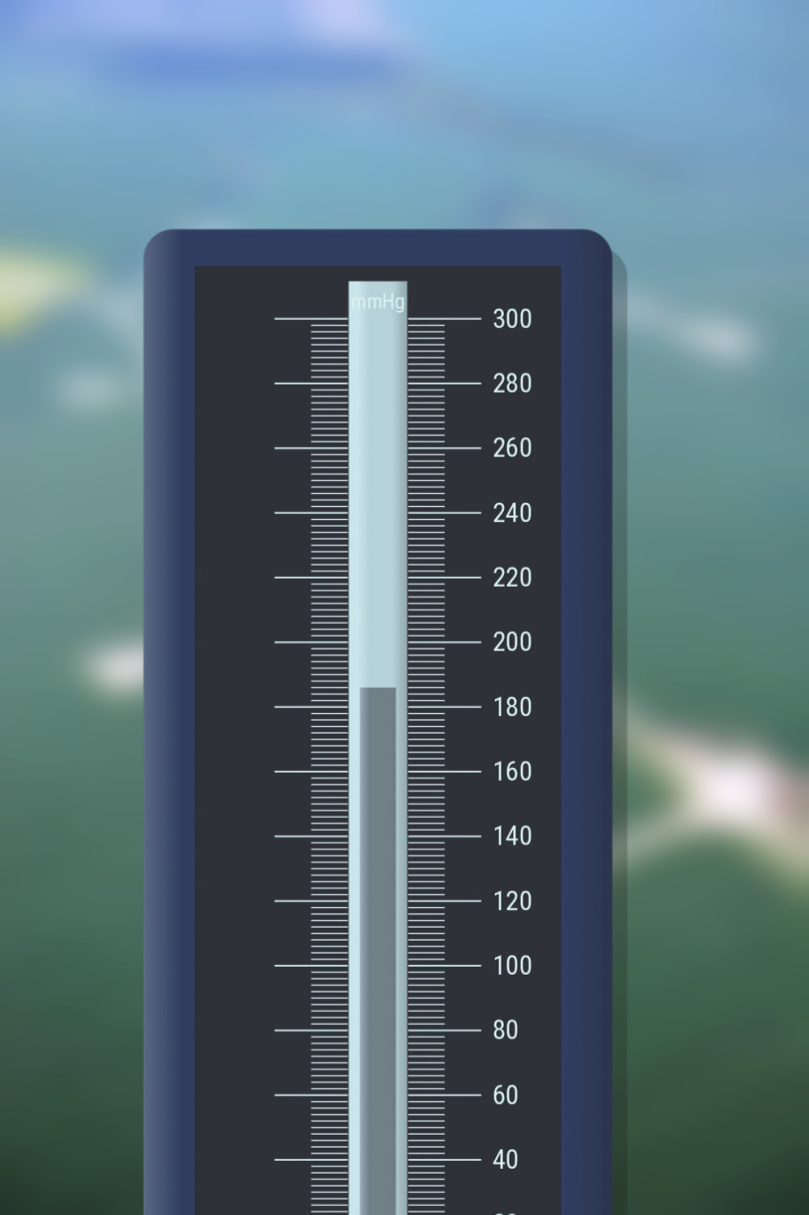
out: 186 mmHg
